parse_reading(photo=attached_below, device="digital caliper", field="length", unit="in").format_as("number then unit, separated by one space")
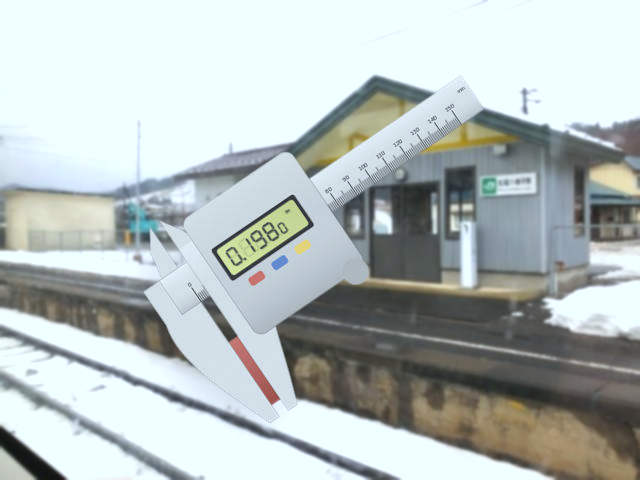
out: 0.1980 in
